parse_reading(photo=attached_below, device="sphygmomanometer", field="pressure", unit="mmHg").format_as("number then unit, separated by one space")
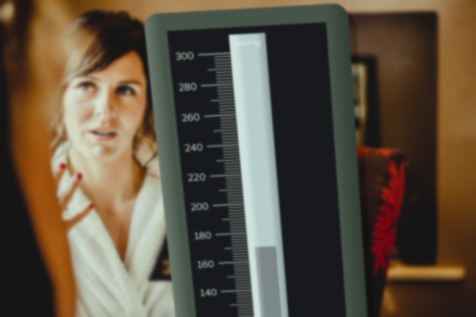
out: 170 mmHg
